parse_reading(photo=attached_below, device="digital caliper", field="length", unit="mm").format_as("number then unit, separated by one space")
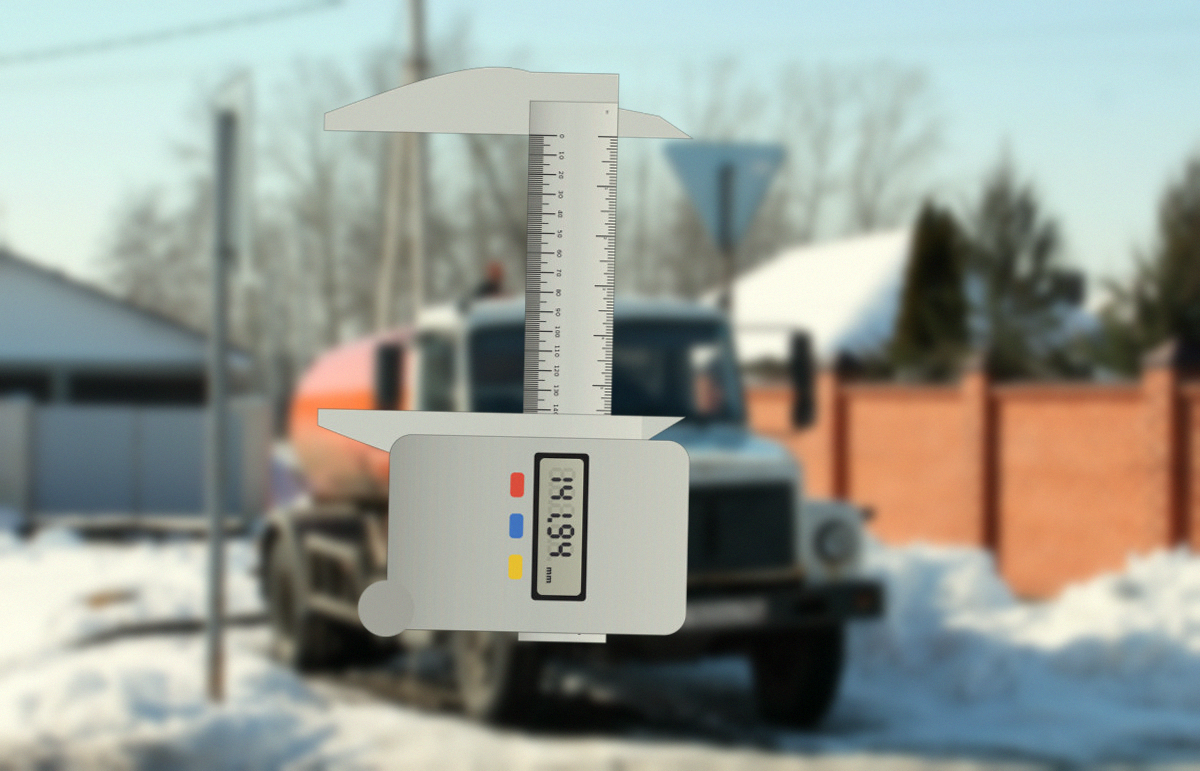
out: 141.94 mm
